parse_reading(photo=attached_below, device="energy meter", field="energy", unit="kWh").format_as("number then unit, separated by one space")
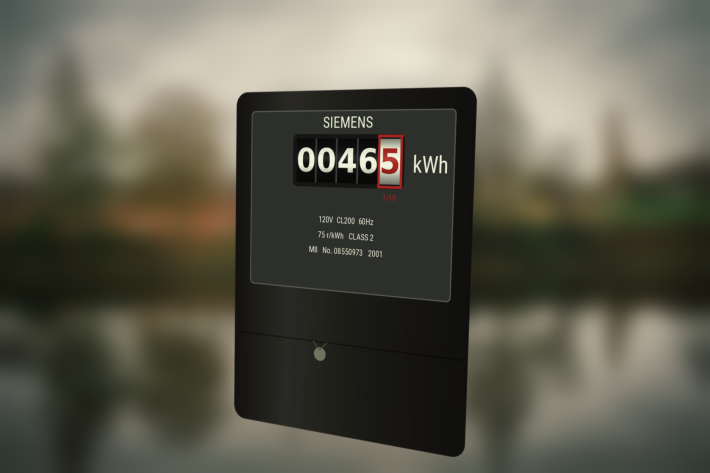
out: 46.5 kWh
